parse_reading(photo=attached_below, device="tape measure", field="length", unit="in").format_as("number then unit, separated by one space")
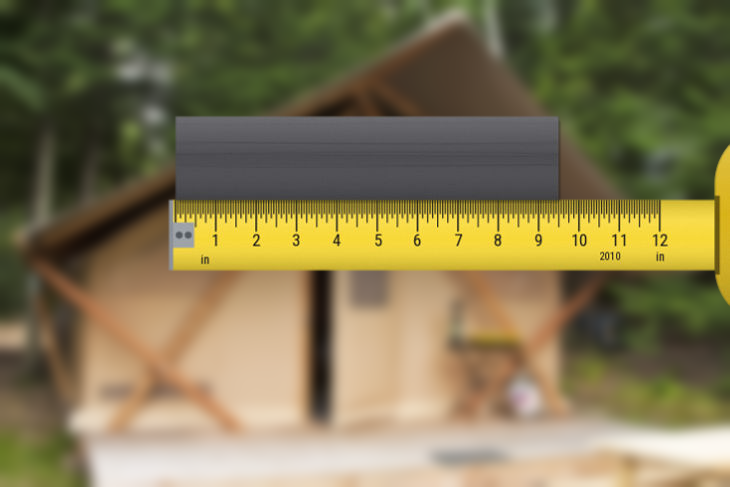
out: 9.5 in
